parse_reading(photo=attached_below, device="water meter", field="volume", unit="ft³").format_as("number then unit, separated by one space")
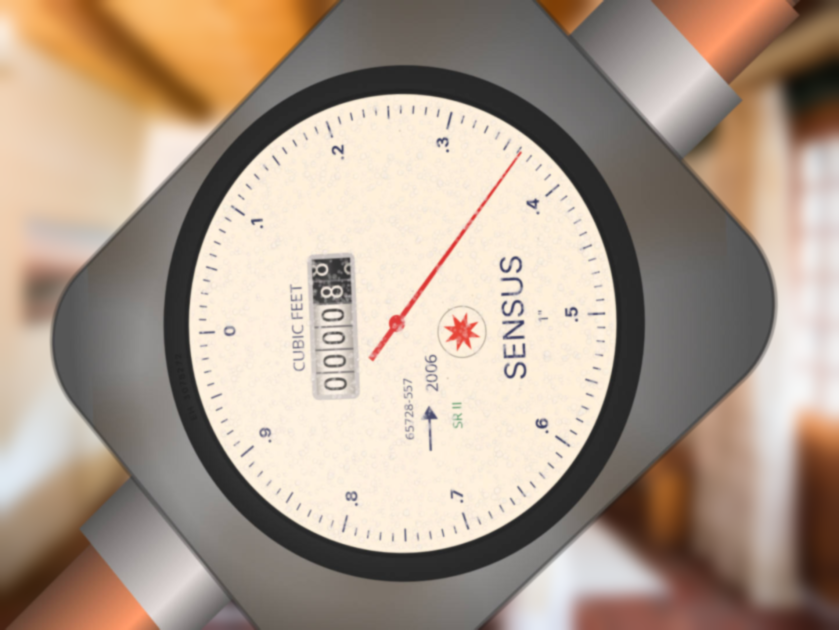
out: 88.36 ft³
